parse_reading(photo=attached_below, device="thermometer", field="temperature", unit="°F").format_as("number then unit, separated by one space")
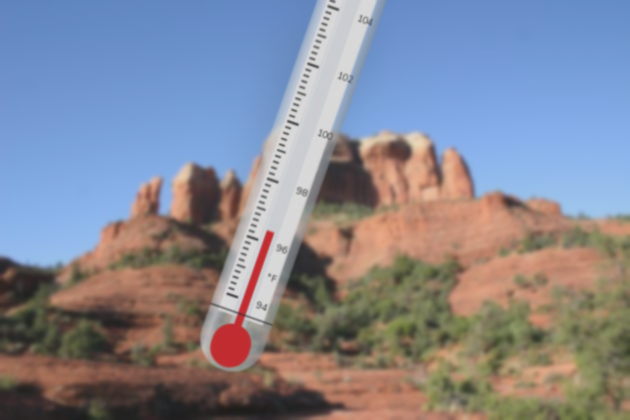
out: 96.4 °F
